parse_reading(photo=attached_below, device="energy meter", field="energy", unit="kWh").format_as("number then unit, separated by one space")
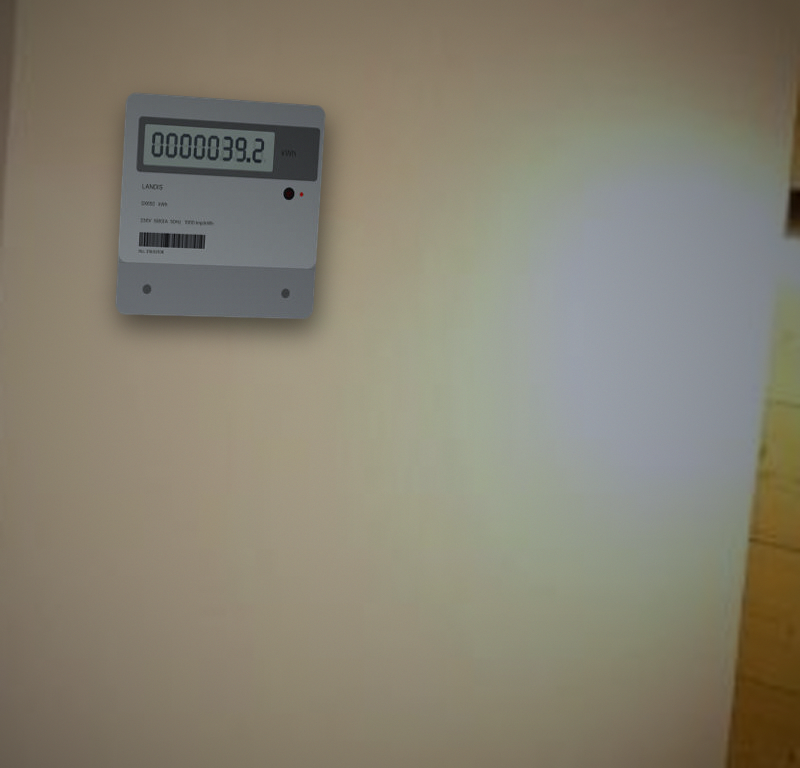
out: 39.2 kWh
